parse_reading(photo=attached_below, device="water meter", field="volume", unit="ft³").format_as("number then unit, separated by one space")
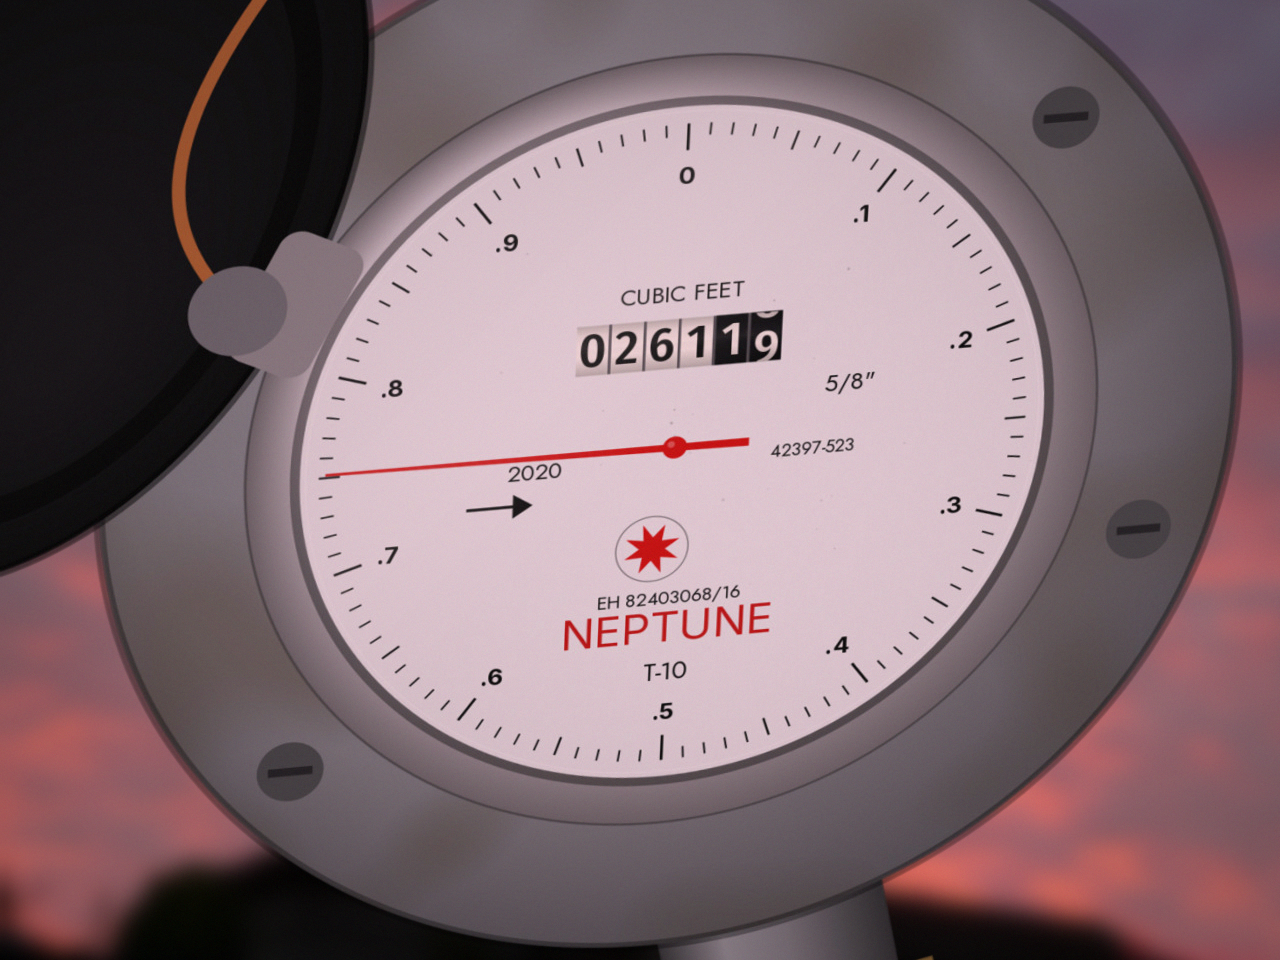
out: 26118.75 ft³
